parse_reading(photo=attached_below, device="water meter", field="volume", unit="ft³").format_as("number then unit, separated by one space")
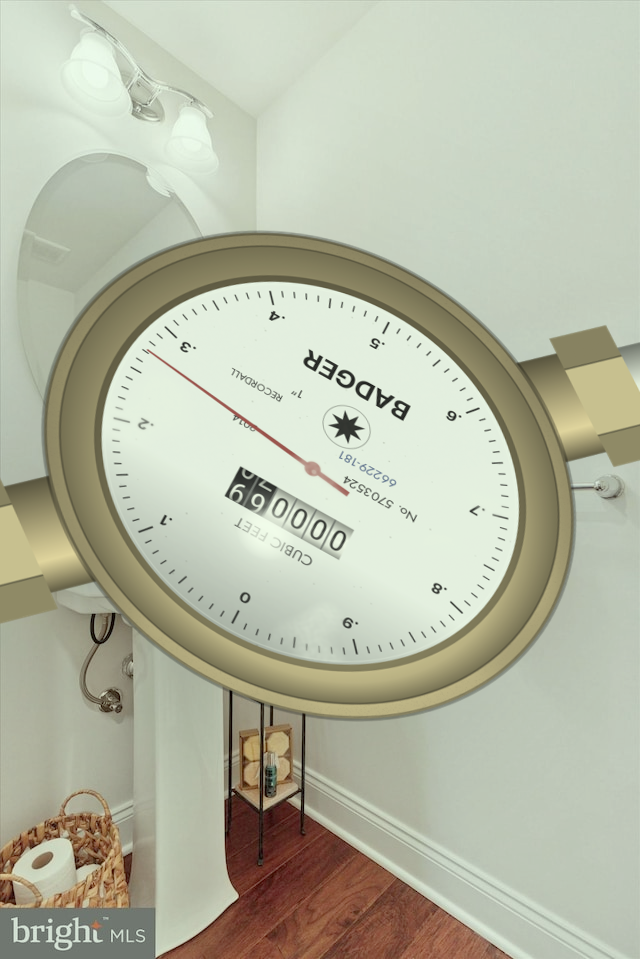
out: 69.27 ft³
